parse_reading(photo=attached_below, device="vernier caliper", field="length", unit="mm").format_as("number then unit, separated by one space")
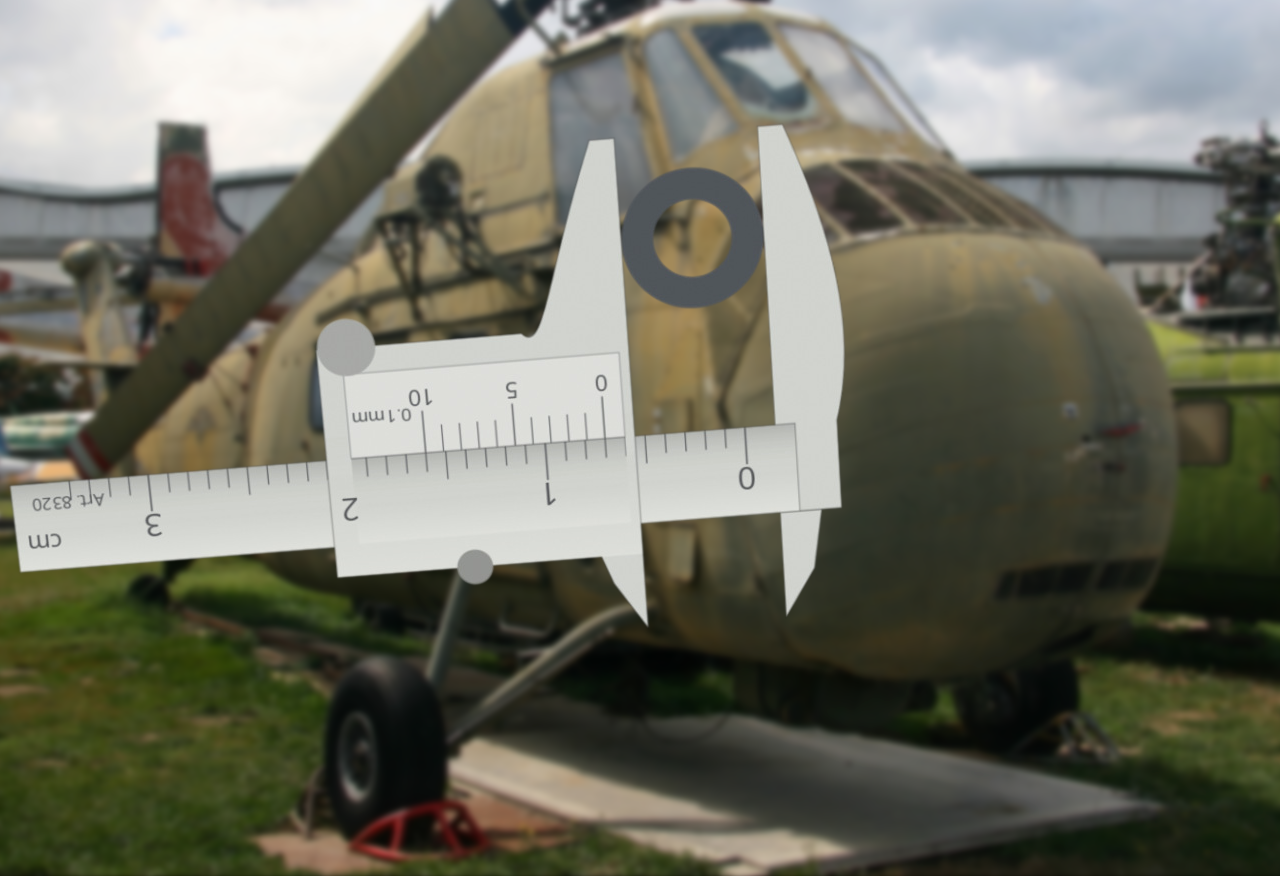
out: 7.0 mm
